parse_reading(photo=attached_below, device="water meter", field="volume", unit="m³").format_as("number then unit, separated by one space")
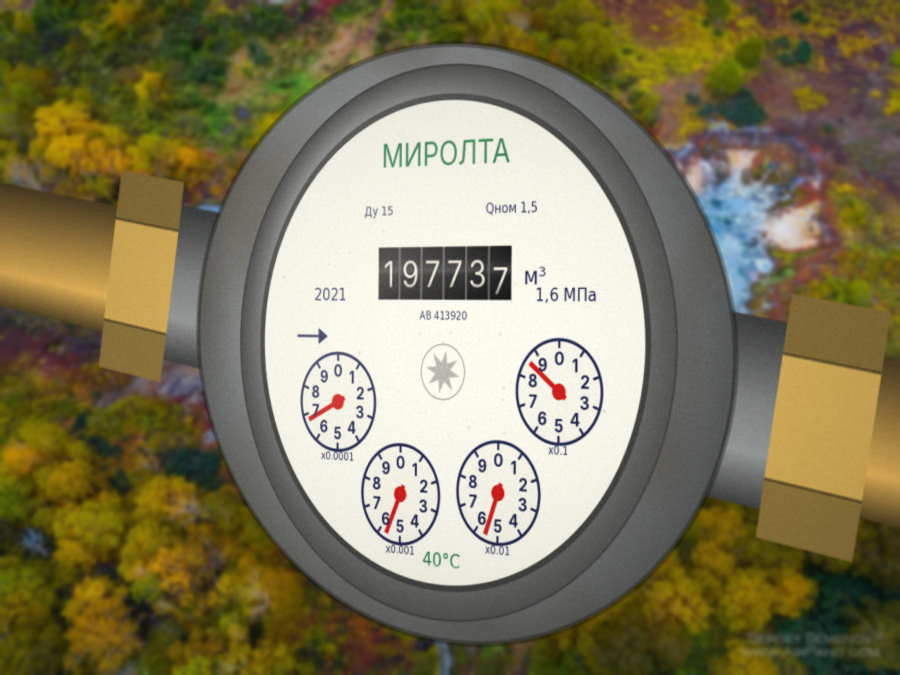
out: 197736.8556 m³
